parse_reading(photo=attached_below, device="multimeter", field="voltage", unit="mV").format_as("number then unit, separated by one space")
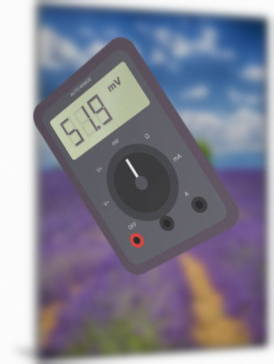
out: 51.9 mV
